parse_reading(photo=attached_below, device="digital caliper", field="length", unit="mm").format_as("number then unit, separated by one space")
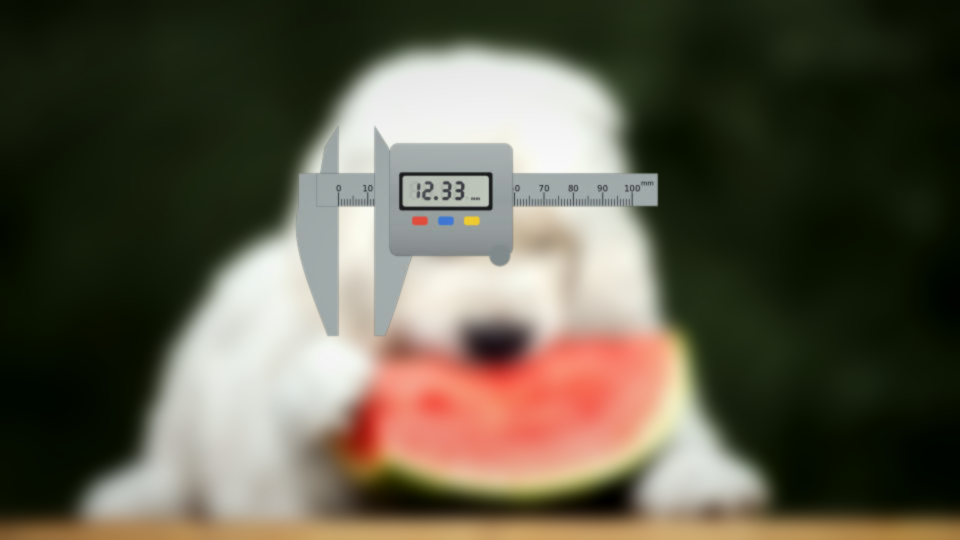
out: 12.33 mm
